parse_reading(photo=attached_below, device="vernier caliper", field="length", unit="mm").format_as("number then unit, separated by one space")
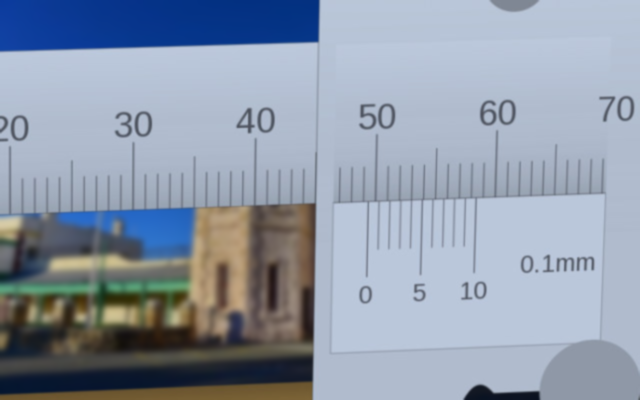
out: 49.4 mm
